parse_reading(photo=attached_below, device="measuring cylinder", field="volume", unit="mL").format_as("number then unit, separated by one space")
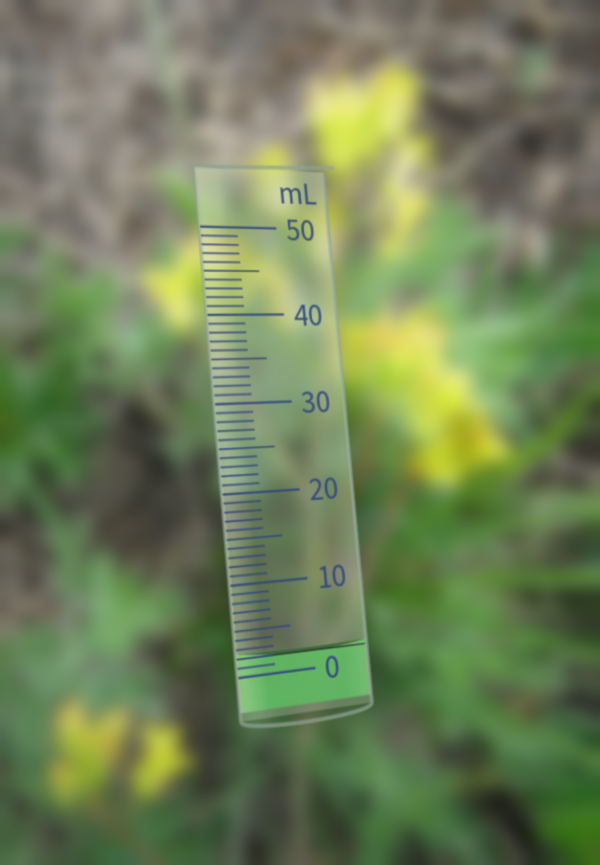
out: 2 mL
